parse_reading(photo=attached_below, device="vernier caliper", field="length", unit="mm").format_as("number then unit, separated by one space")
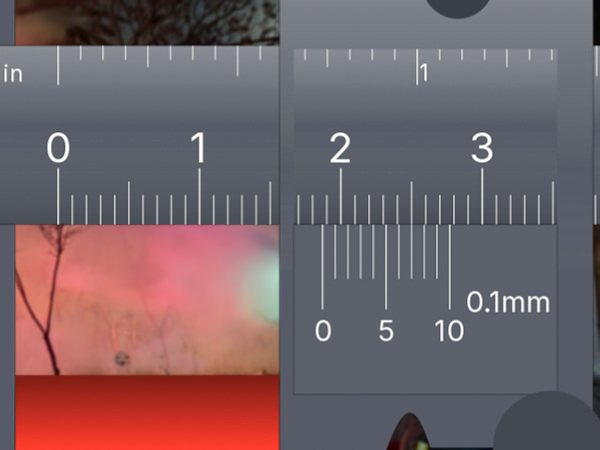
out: 18.7 mm
